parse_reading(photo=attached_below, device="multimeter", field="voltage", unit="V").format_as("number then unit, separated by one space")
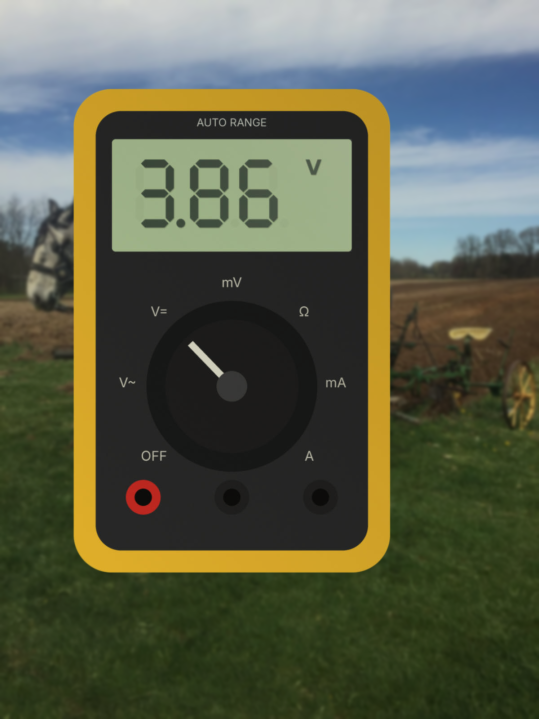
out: 3.86 V
